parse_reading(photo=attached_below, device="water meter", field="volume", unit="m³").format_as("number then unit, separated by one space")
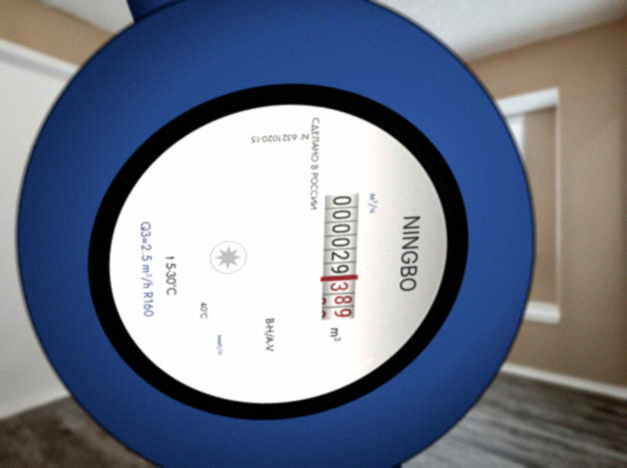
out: 29.389 m³
